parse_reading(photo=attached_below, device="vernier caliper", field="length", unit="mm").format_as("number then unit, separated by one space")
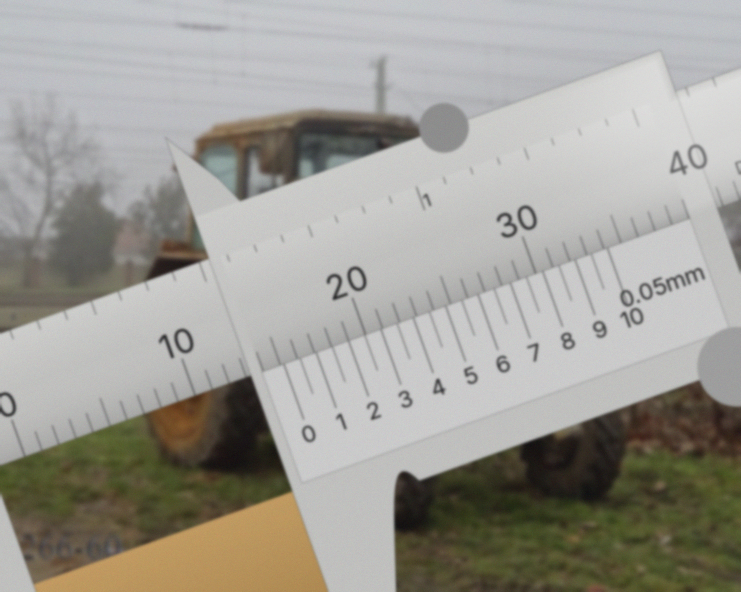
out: 15.2 mm
